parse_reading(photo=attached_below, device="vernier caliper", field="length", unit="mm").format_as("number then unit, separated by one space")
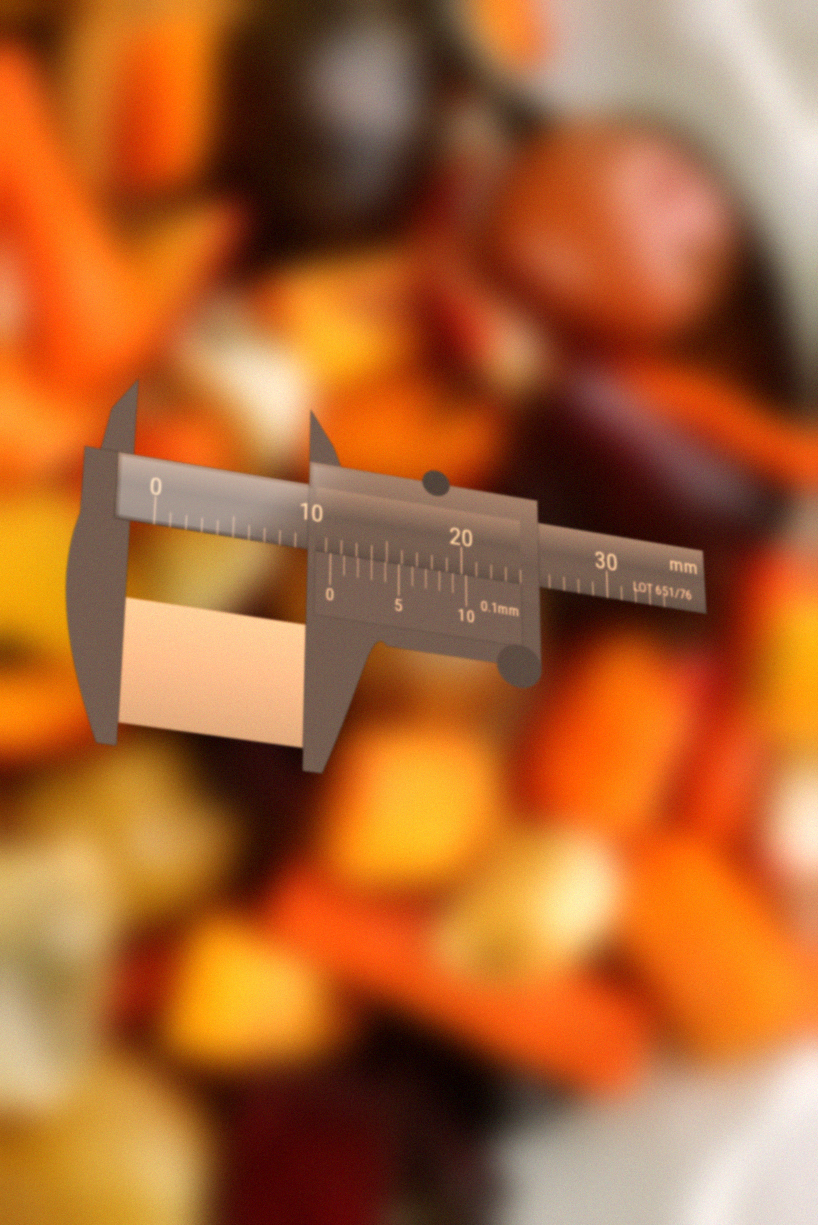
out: 11.3 mm
